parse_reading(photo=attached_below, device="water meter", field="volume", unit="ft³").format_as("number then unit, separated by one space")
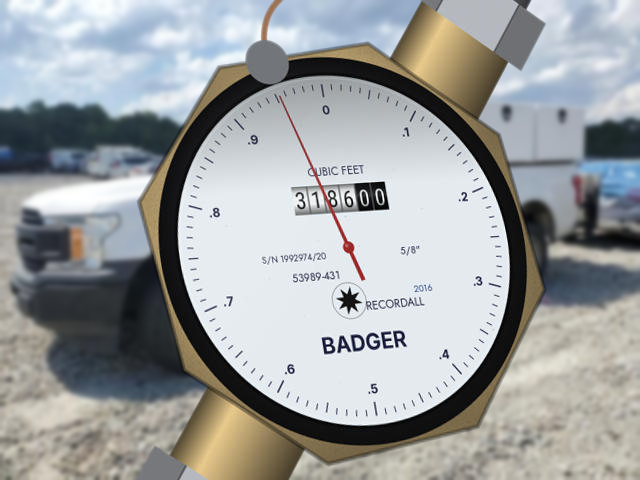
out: 318599.95 ft³
